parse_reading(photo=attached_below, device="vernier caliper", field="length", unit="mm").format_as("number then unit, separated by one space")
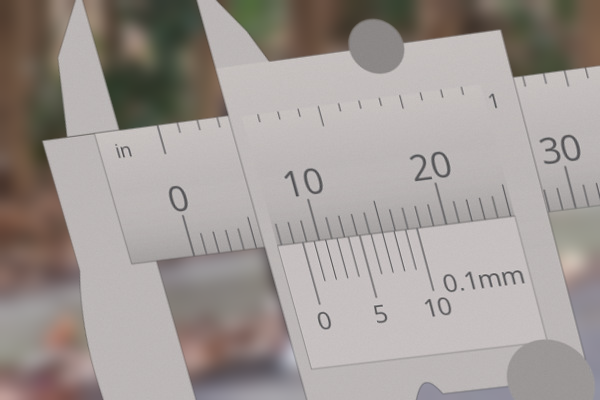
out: 8.7 mm
